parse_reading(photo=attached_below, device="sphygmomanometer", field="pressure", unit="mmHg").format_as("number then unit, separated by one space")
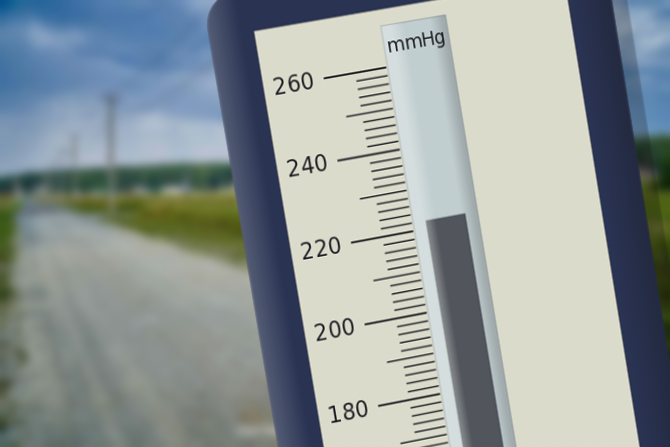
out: 222 mmHg
